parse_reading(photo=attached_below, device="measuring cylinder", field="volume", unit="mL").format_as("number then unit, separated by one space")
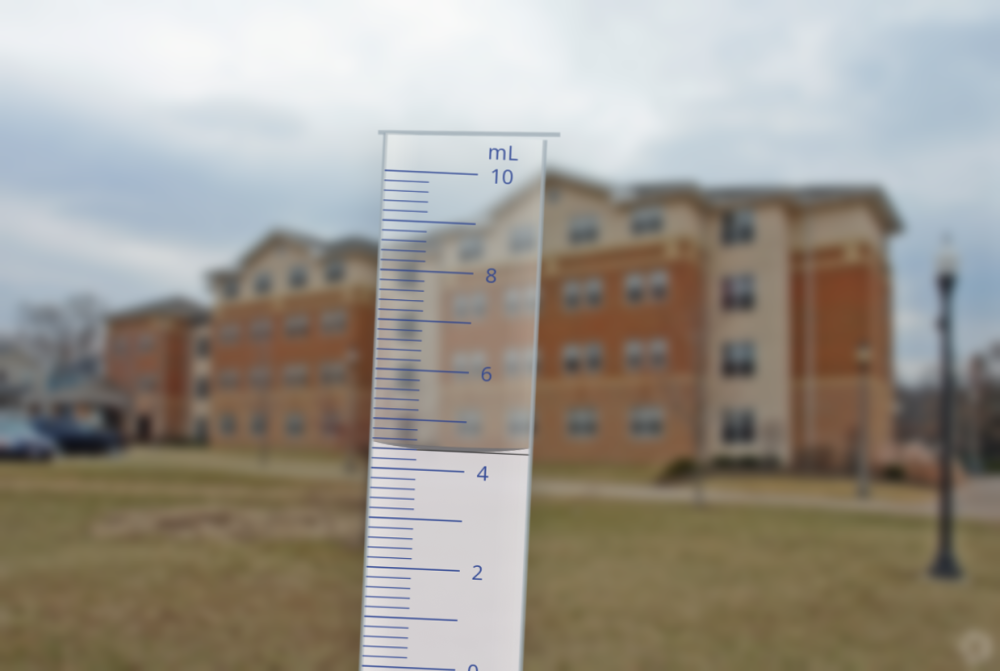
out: 4.4 mL
